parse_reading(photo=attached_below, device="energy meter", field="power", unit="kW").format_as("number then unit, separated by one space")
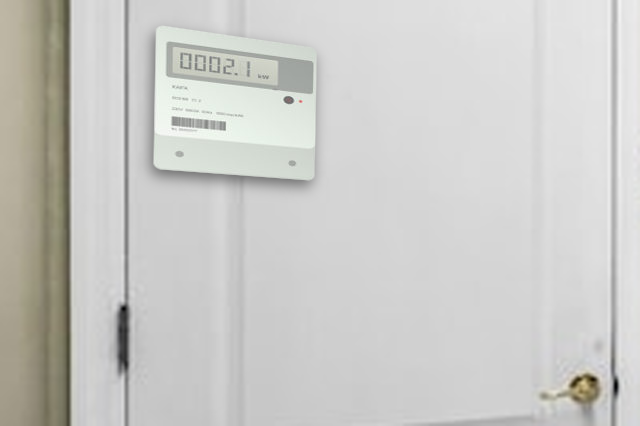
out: 2.1 kW
